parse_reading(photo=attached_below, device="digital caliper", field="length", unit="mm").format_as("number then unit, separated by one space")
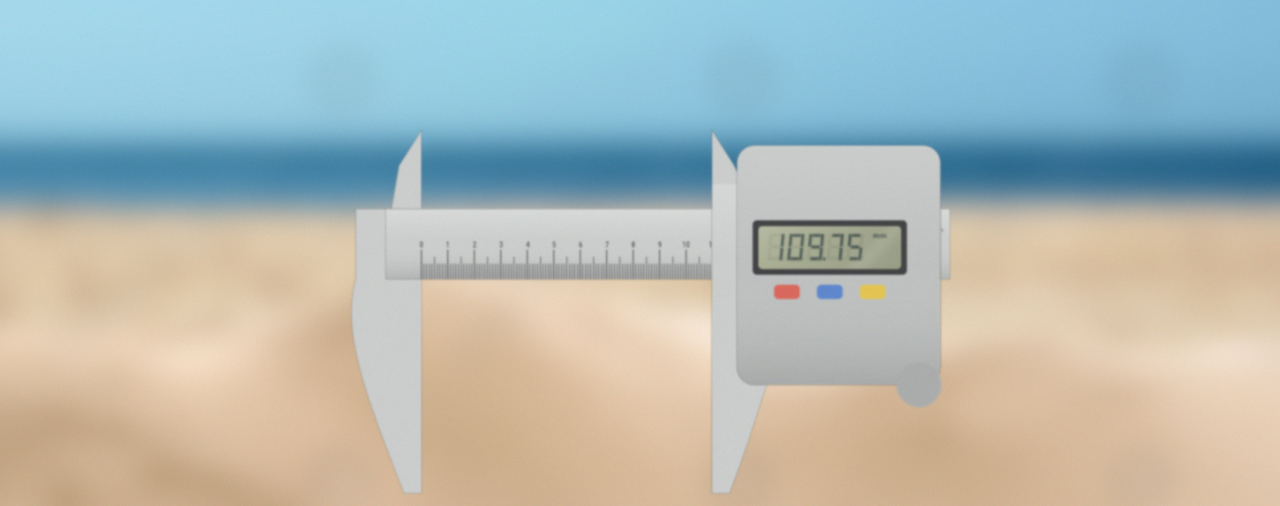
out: 109.75 mm
